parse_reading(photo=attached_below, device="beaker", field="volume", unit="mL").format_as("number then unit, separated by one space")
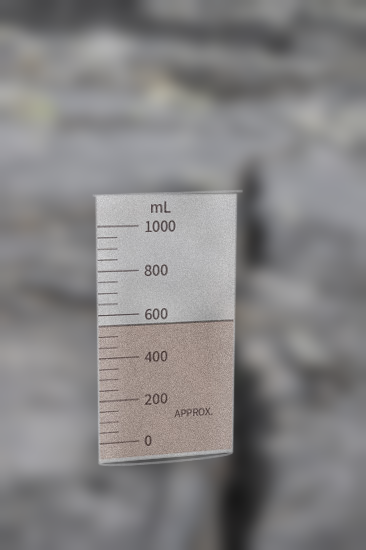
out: 550 mL
